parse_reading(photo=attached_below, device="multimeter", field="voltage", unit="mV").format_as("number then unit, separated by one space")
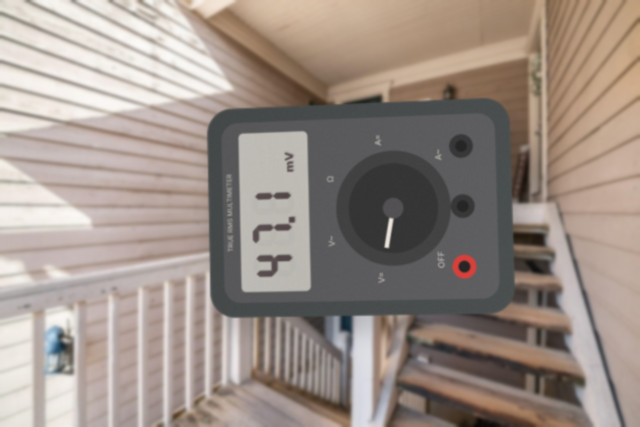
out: 47.1 mV
